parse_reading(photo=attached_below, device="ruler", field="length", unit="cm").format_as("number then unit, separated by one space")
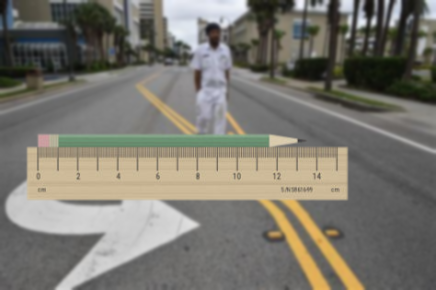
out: 13.5 cm
